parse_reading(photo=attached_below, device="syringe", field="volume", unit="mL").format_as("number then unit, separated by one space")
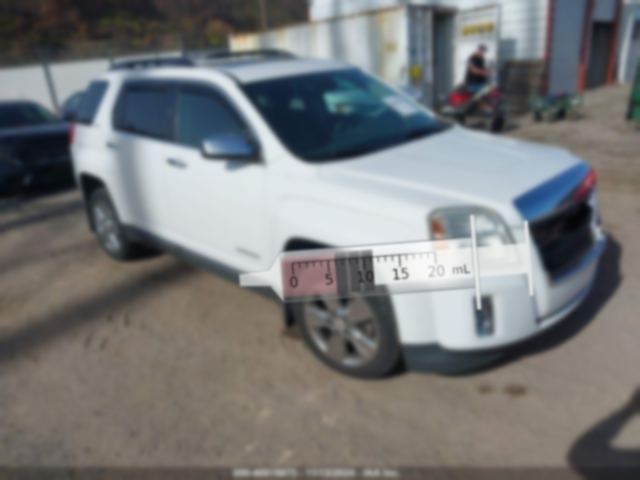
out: 6 mL
